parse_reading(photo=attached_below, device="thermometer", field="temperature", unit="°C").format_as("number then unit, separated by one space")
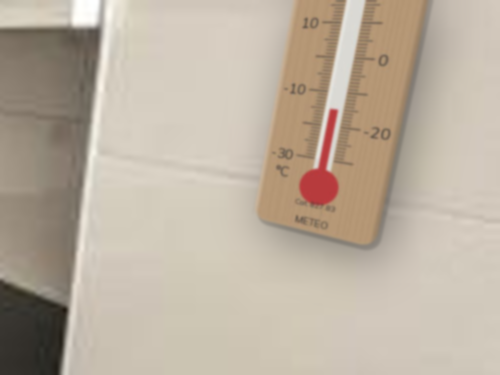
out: -15 °C
